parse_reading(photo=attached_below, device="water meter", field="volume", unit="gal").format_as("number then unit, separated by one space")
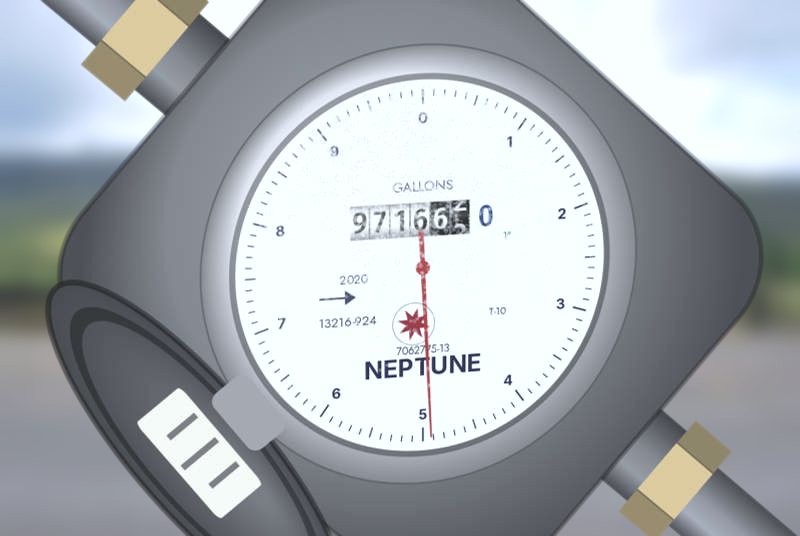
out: 9716624.9 gal
